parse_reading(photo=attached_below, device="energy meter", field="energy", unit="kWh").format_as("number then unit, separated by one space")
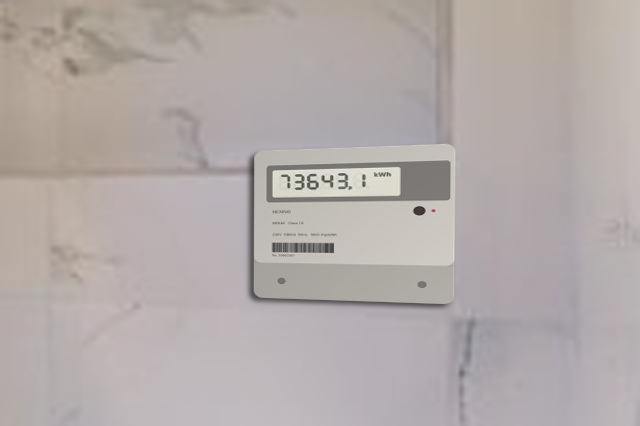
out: 73643.1 kWh
